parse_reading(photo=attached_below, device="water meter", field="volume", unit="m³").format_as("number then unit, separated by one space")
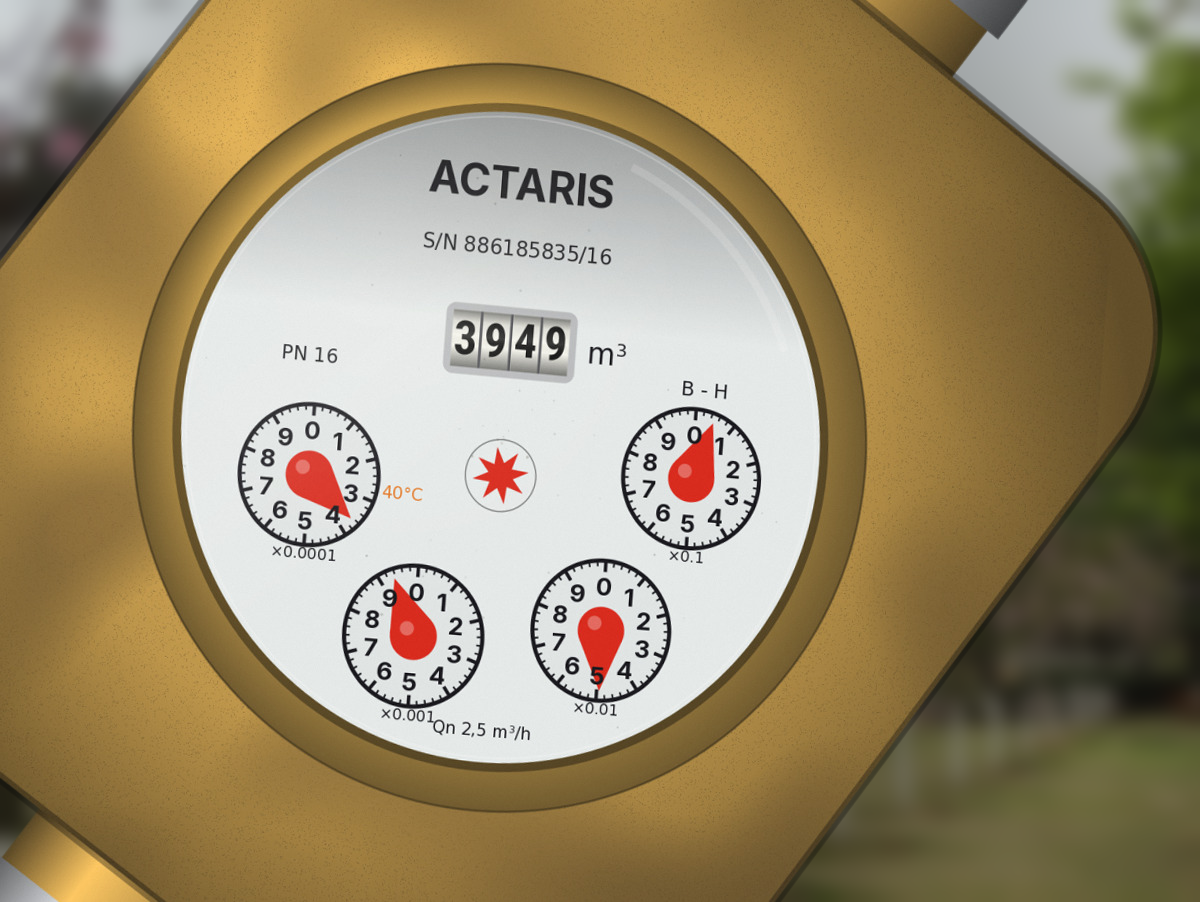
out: 3949.0493 m³
